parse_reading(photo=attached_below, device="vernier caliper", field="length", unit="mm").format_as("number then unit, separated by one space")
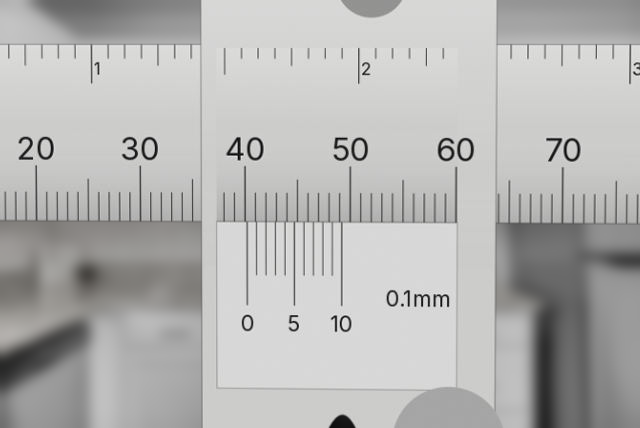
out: 40.2 mm
